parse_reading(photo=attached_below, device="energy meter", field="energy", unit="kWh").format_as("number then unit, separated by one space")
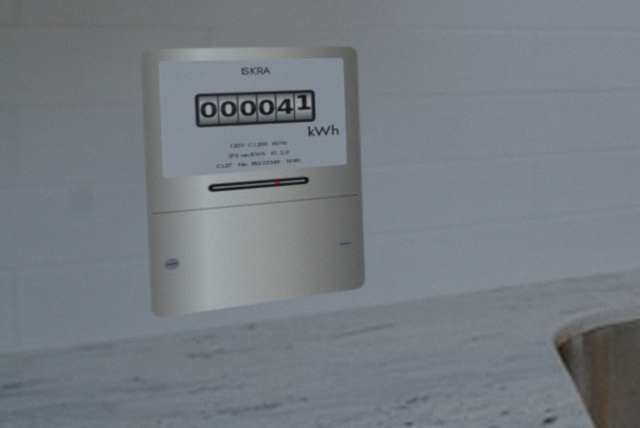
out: 41 kWh
